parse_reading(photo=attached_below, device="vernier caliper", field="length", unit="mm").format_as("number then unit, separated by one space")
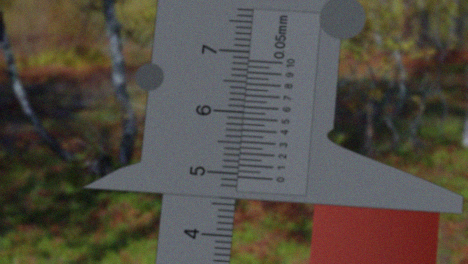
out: 49.5 mm
